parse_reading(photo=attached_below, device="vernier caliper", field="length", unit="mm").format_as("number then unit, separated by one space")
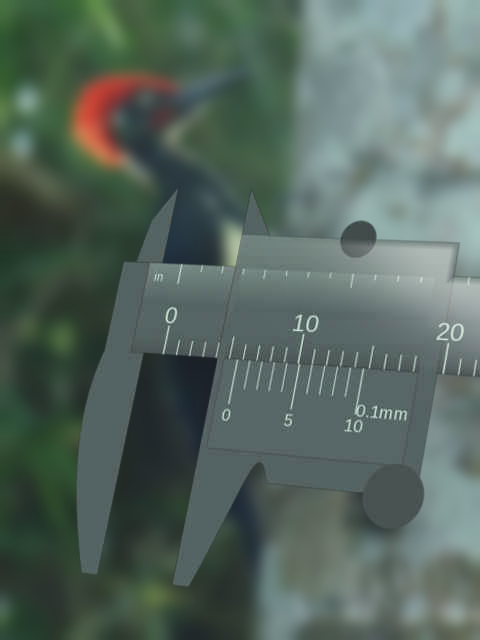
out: 5.6 mm
